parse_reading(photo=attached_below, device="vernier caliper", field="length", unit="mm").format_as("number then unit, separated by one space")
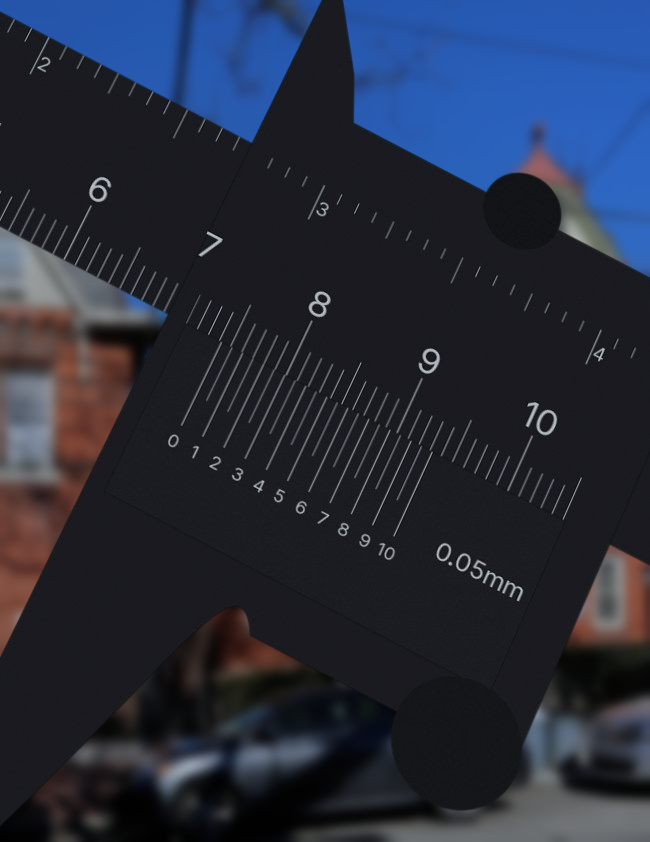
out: 74.2 mm
